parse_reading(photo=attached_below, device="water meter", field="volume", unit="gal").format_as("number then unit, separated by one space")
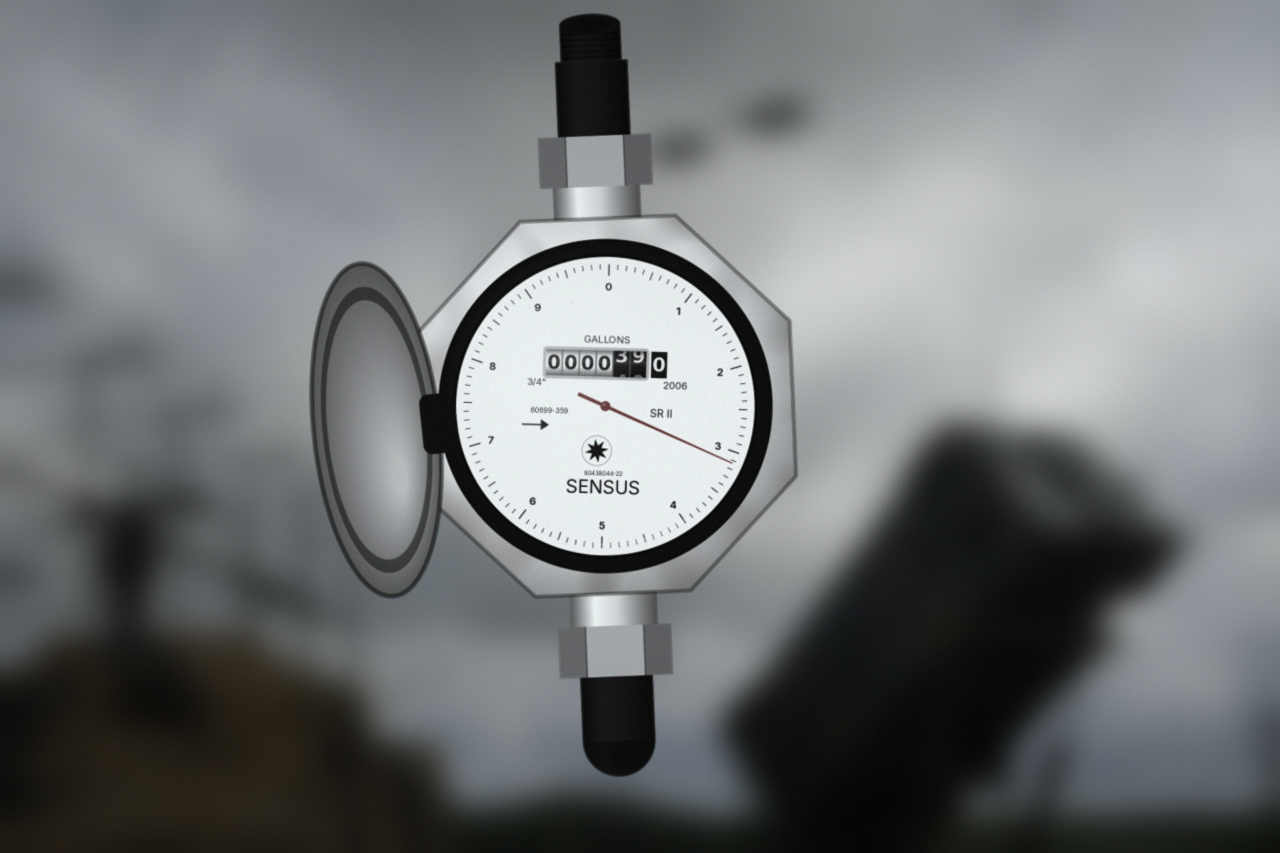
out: 393.1 gal
